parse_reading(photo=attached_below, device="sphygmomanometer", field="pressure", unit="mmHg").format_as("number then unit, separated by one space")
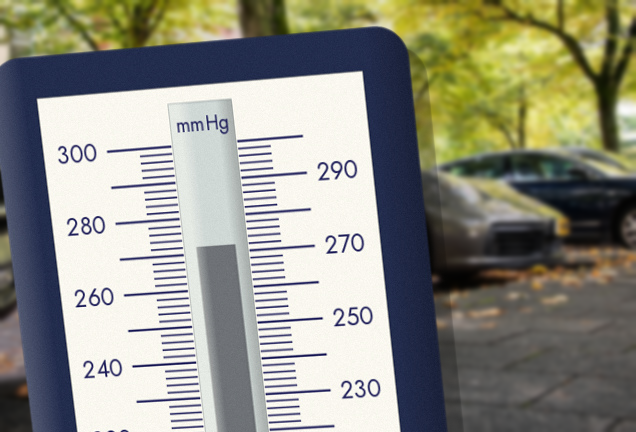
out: 272 mmHg
